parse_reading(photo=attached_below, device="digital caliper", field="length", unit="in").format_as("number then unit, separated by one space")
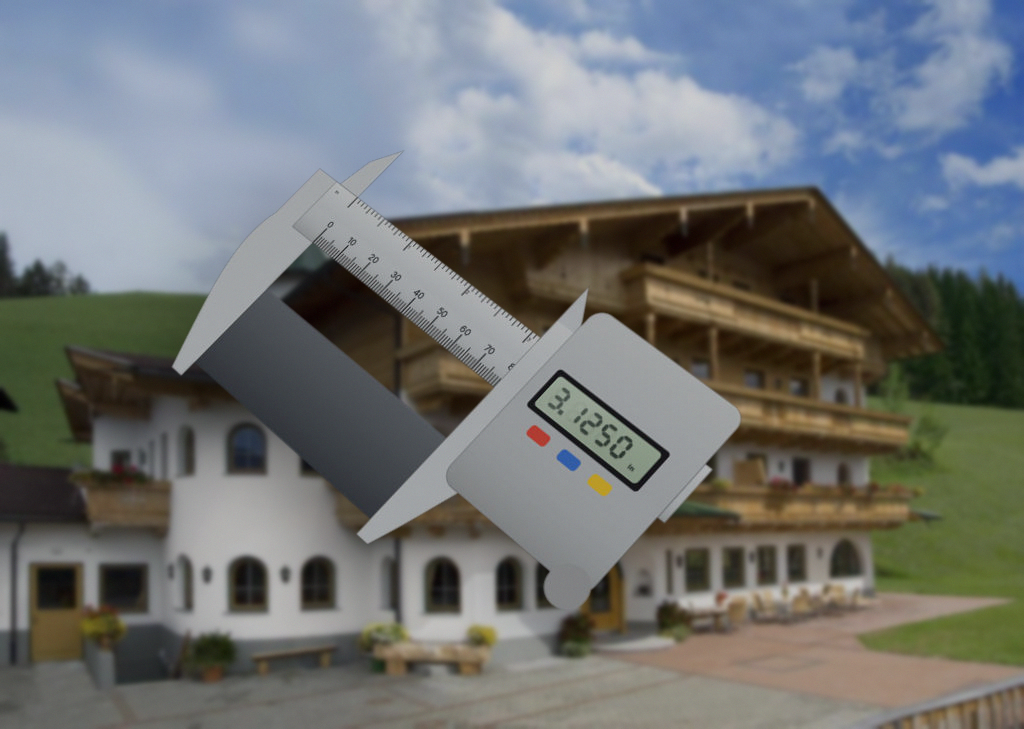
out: 3.1250 in
